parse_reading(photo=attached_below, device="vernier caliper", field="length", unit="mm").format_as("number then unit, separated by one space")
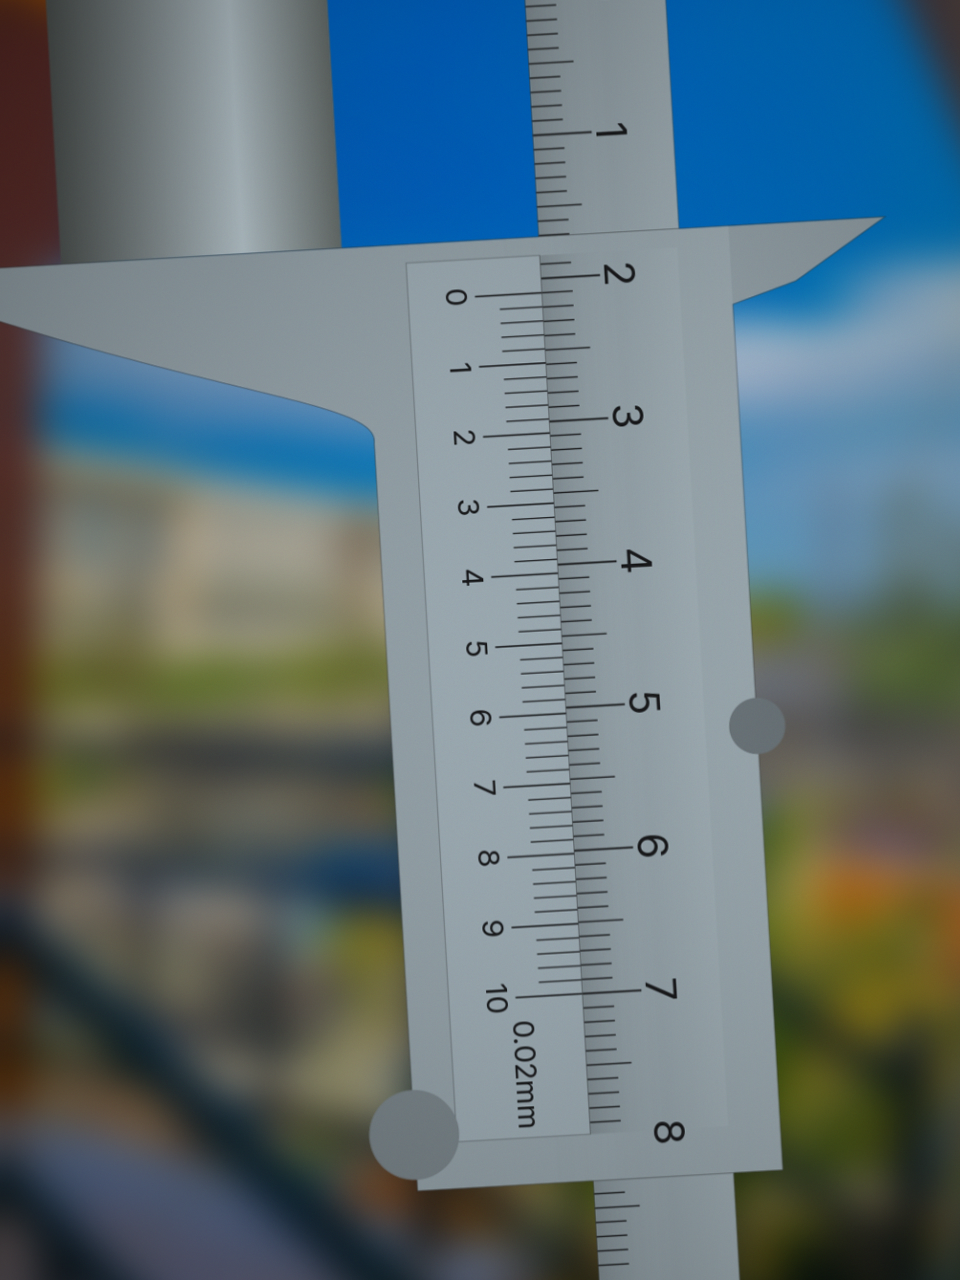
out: 21.0 mm
